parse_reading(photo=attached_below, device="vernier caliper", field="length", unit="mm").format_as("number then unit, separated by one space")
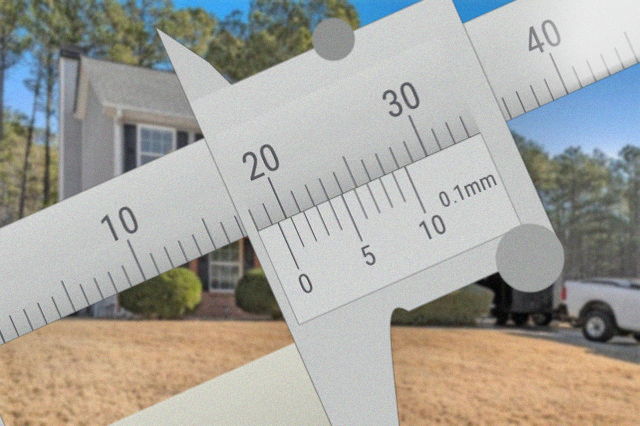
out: 19.4 mm
